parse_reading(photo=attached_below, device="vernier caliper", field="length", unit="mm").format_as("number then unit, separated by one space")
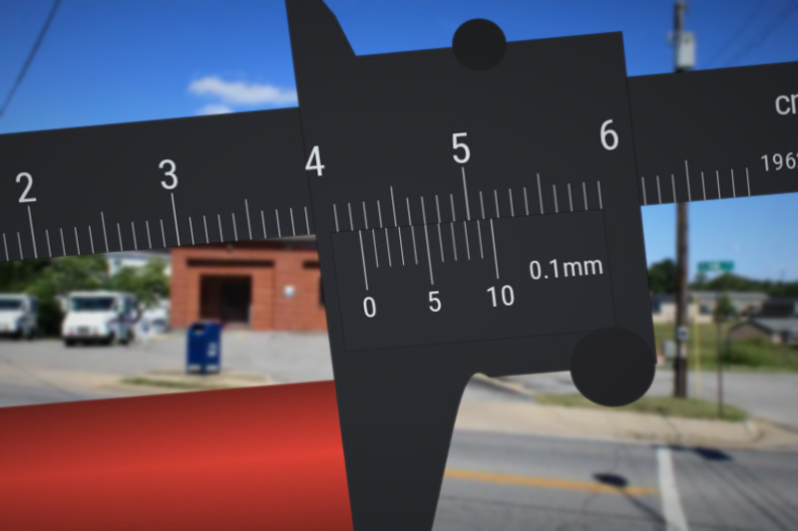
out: 42.5 mm
